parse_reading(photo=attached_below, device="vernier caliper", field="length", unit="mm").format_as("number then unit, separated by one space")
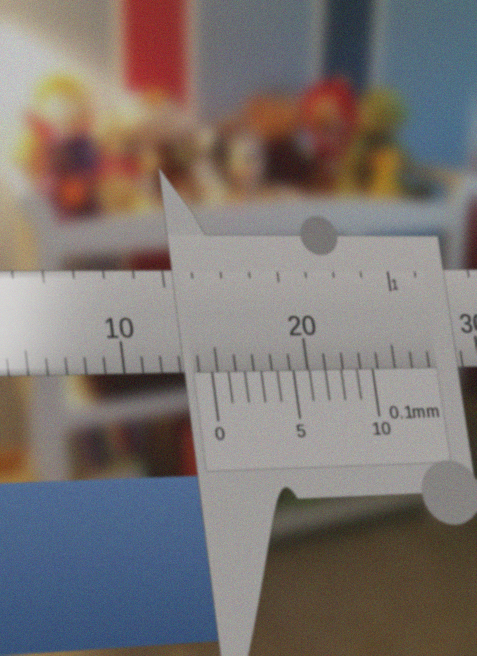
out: 14.7 mm
